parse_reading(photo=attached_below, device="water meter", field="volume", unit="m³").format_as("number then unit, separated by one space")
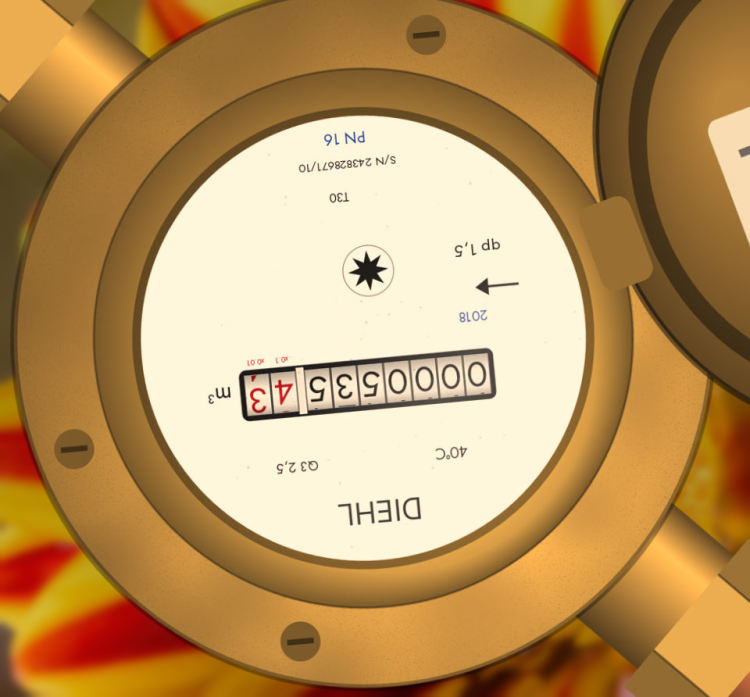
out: 535.43 m³
